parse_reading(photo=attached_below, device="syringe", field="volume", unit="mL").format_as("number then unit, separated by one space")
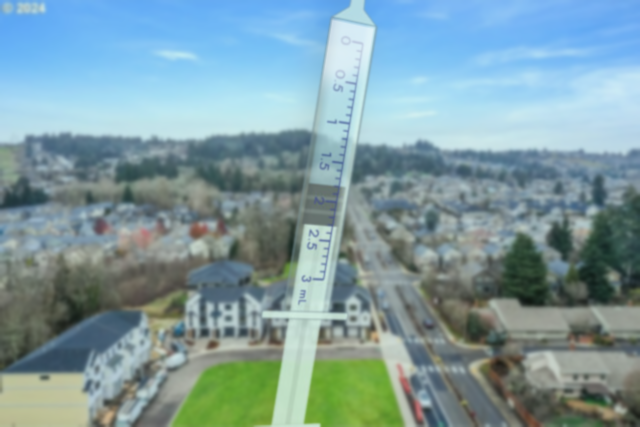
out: 1.8 mL
